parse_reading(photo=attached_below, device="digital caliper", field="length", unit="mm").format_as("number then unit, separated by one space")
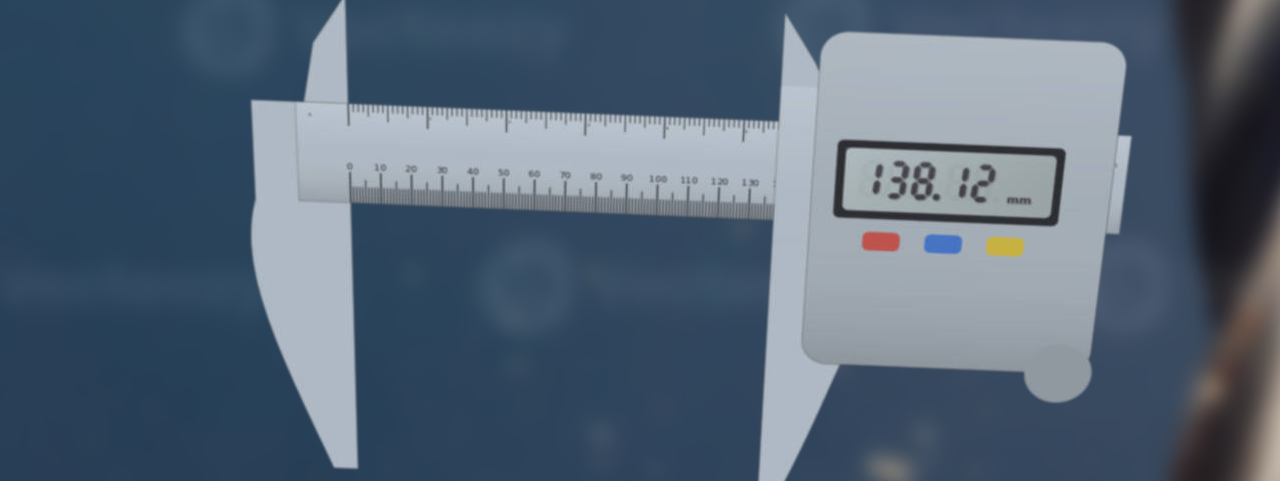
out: 138.12 mm
